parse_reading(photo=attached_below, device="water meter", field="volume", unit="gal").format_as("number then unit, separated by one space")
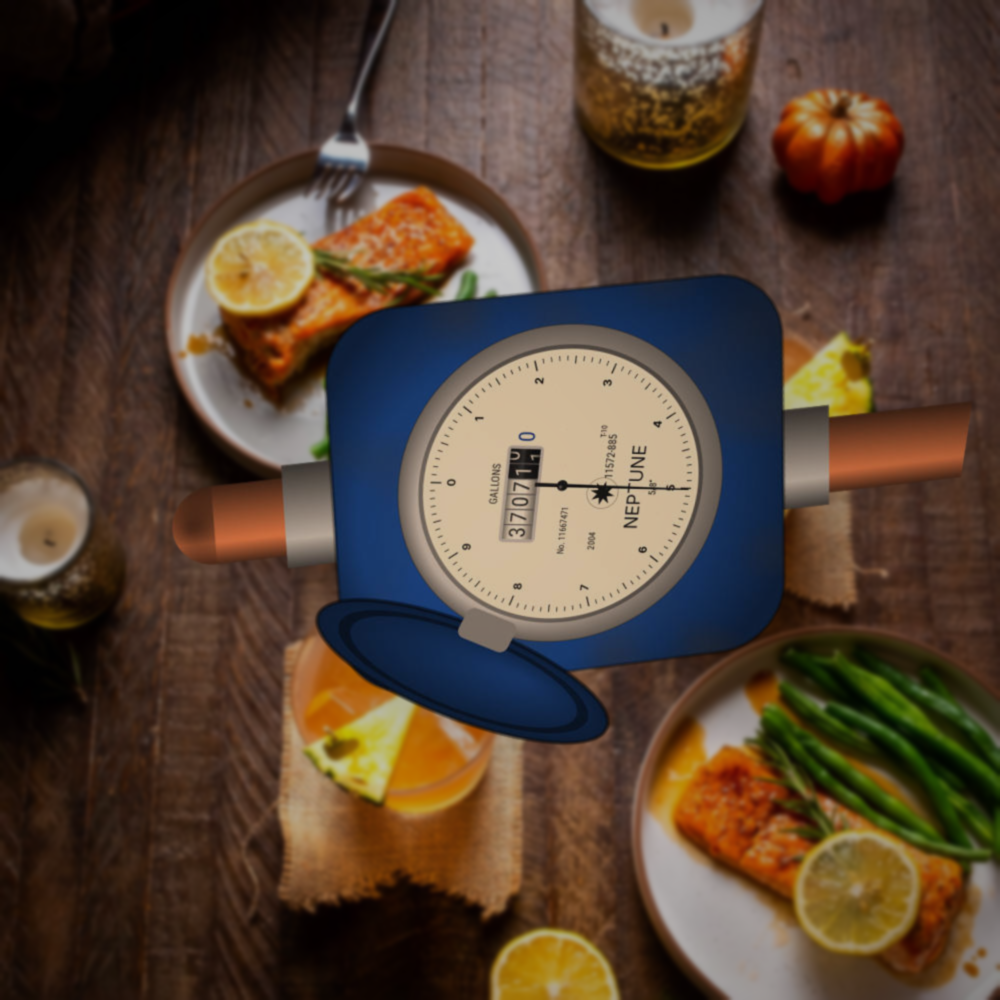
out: 3707105.0 gal
